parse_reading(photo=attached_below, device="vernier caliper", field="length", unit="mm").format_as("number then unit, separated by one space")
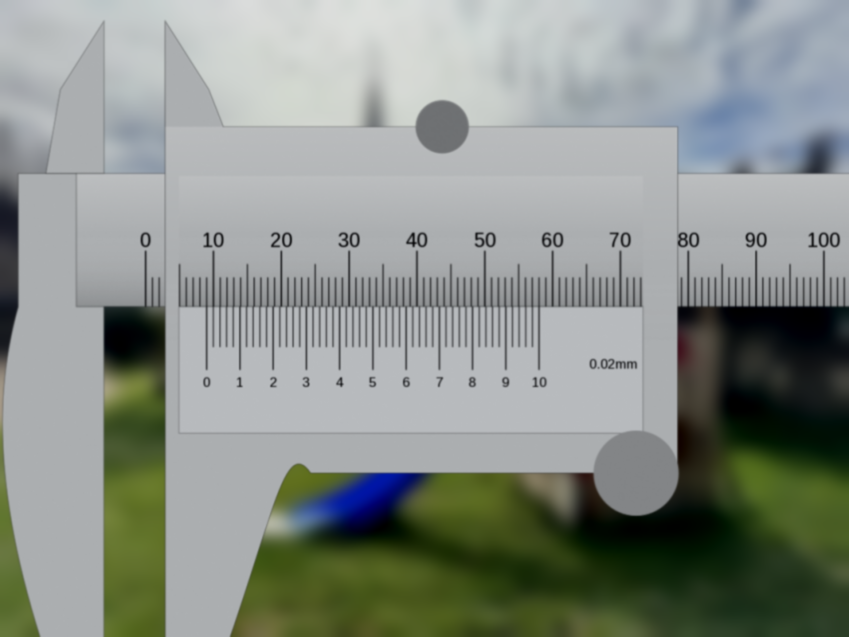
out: 9.0 mm
